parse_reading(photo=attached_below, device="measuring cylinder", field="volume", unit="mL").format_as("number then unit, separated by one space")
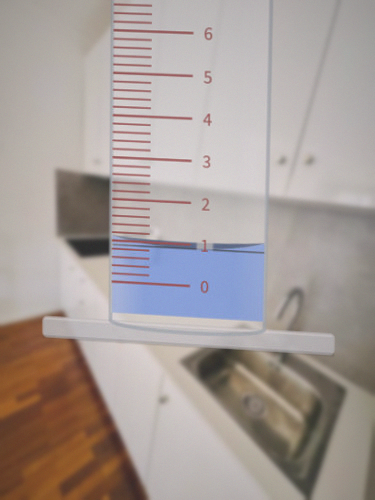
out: 0.9 mL
